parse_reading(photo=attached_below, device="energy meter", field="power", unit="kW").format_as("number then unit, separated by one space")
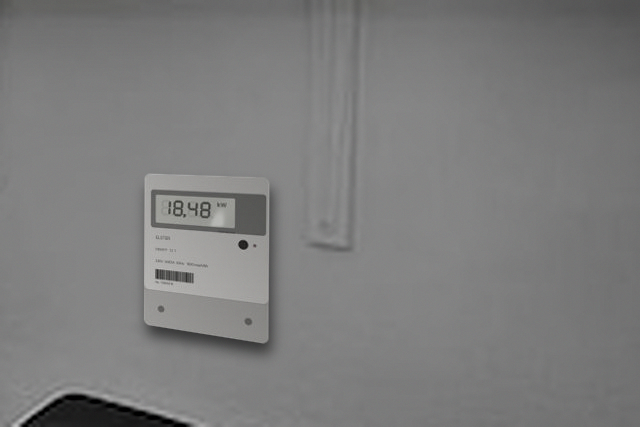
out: 18.48 kW
